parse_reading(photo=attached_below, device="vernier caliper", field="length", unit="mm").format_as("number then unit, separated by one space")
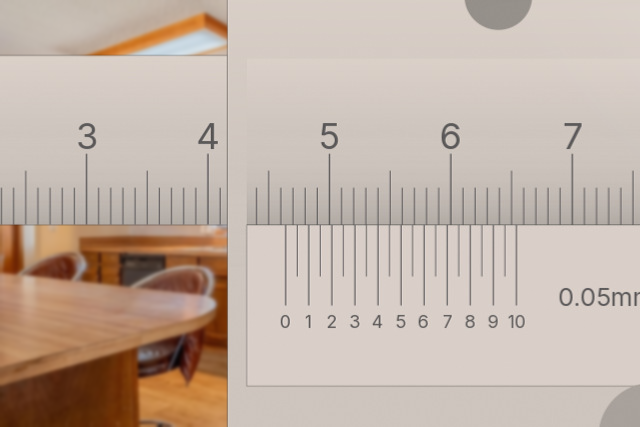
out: 46.4 mm
